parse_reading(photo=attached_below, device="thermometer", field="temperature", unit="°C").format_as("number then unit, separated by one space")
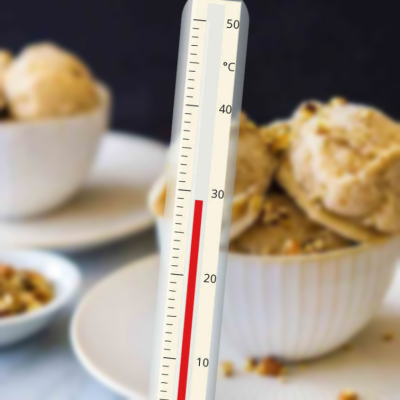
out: 29 °C
